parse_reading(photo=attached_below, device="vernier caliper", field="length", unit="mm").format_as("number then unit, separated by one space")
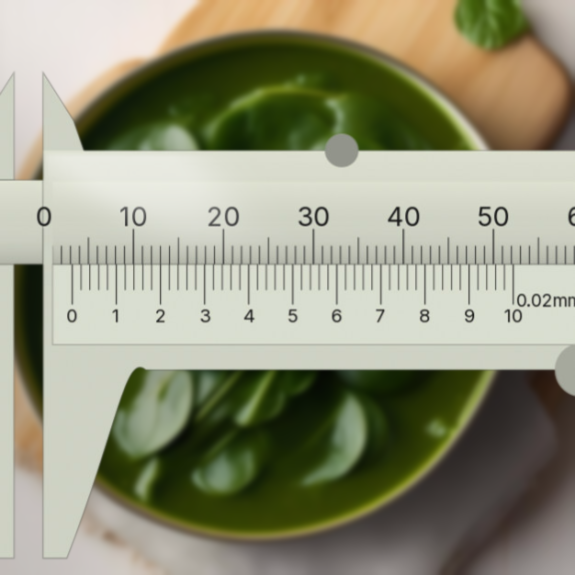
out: 3.2 mm
